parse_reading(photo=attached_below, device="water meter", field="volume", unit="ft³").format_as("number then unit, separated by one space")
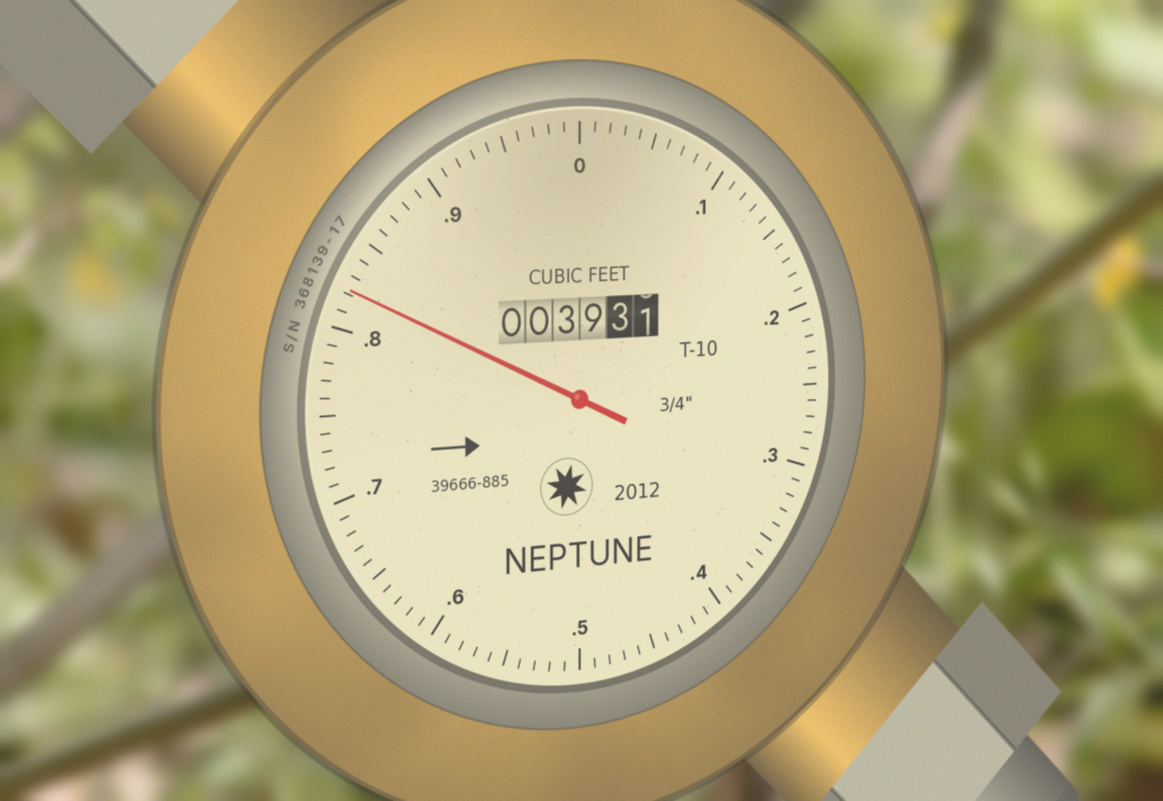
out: 3930.82 ft³
